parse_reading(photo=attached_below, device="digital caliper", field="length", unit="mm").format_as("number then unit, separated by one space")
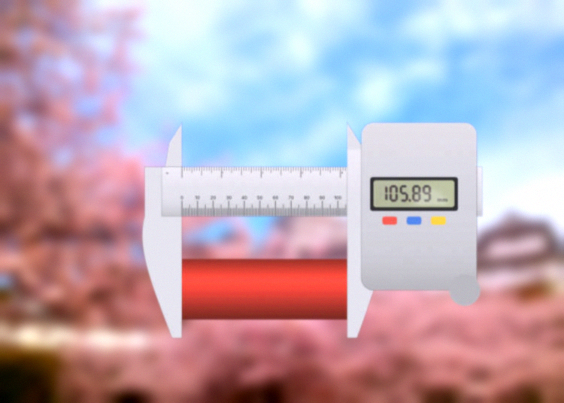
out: 105.89 mm
